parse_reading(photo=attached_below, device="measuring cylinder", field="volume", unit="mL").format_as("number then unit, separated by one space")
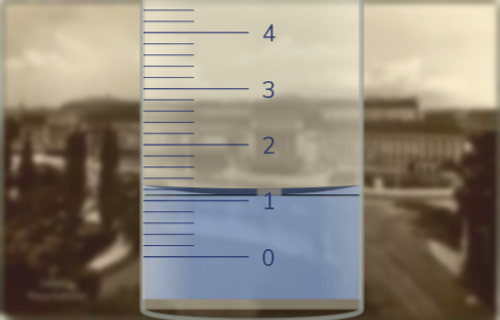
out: 1.1 mL
